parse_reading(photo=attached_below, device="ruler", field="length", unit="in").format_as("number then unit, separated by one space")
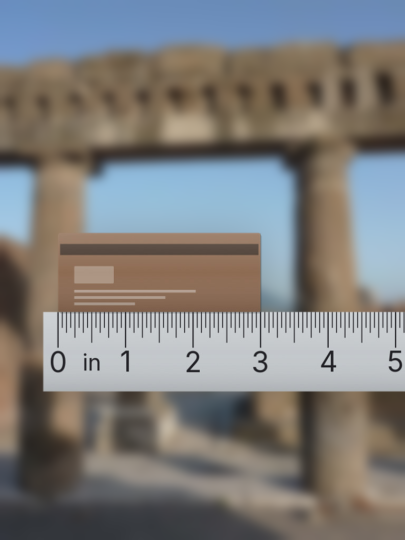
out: 3 in
